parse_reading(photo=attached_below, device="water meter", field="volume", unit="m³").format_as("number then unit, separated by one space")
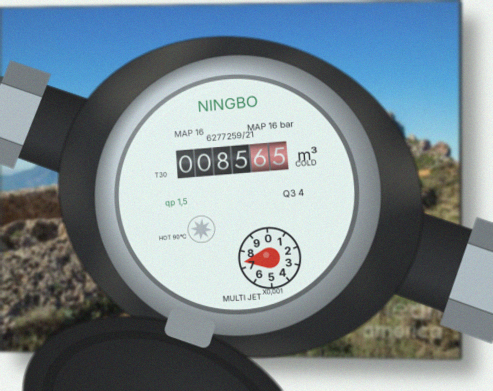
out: 85.657 m³
